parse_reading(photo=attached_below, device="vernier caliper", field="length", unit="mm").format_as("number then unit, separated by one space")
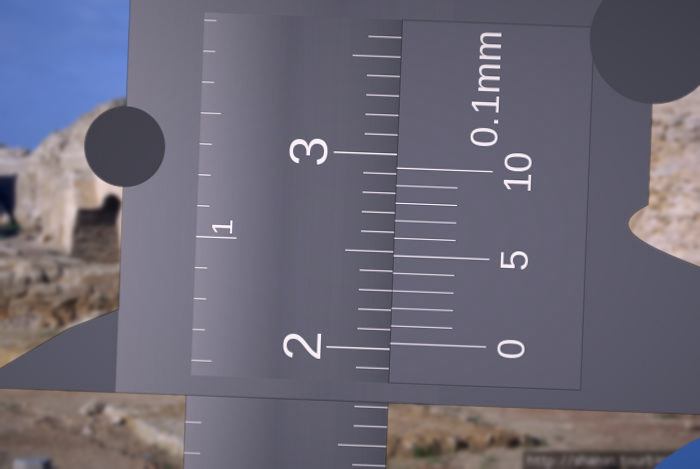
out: 20.3 mm
